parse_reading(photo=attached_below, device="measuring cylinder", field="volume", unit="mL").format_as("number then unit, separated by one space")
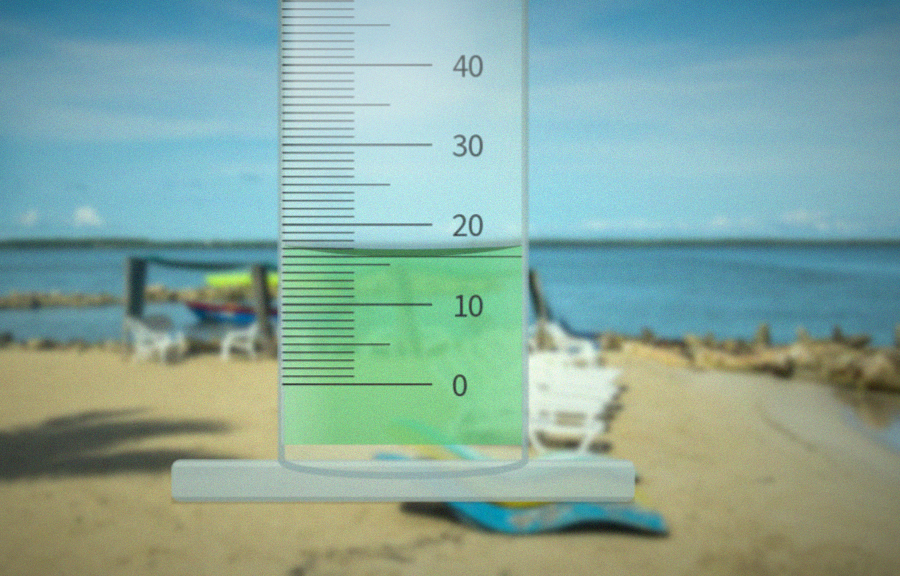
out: 16 mL
